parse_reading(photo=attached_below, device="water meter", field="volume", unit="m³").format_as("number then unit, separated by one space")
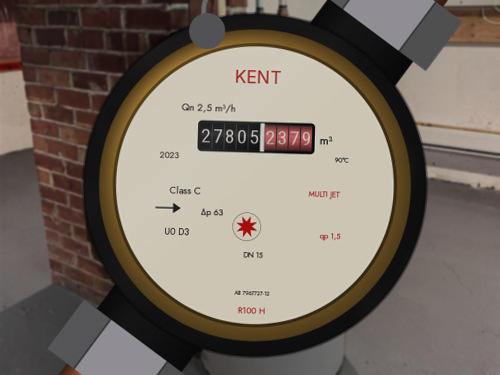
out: 27805.2379 m³
